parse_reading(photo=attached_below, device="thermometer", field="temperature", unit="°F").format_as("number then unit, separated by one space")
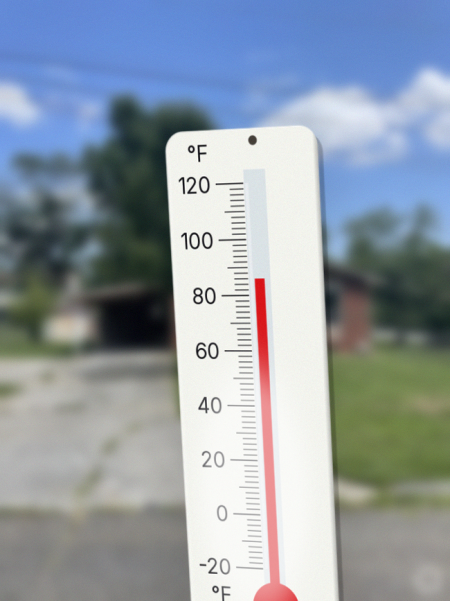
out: 86 °F
